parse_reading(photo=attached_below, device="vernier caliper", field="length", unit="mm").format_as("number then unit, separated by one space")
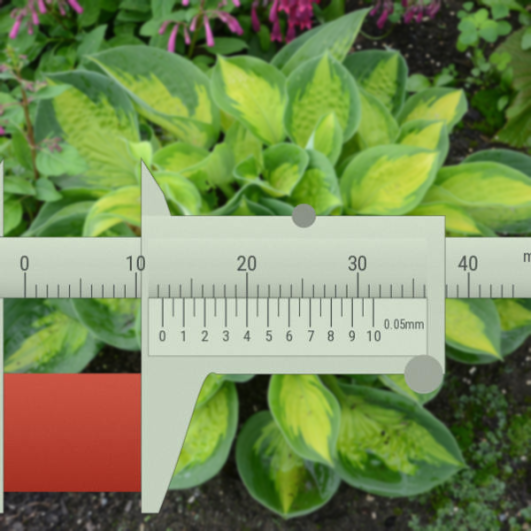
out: 12.4 mm
